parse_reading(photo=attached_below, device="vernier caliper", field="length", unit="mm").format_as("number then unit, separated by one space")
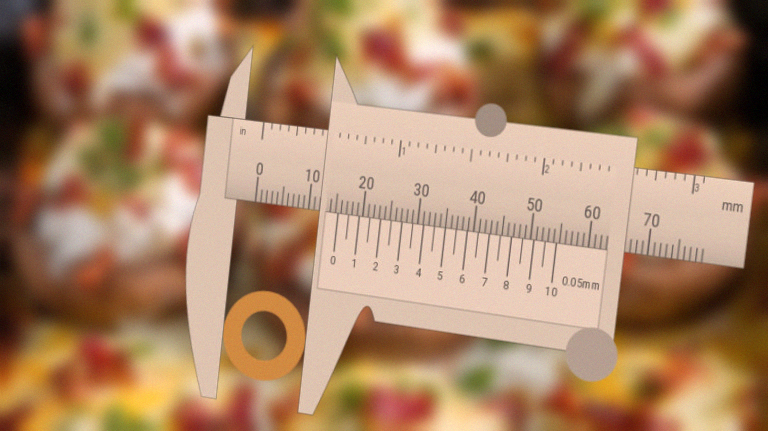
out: 15.5 mm
